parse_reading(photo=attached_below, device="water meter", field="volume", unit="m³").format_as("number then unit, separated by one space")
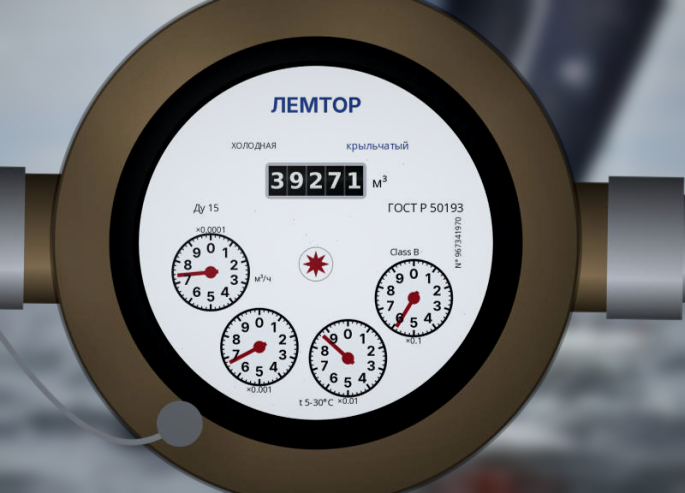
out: 39271.5867 m³
